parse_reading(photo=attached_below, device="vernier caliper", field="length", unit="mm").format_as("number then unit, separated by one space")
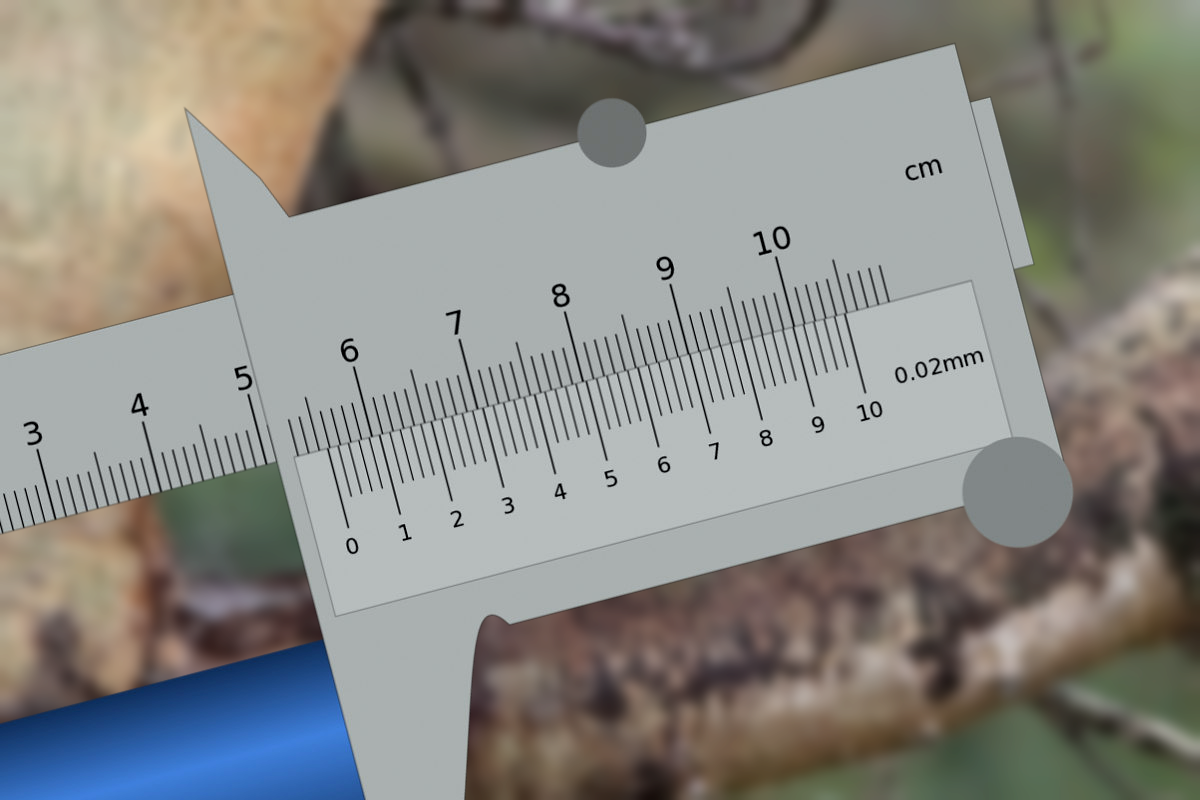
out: 55.8 mm
